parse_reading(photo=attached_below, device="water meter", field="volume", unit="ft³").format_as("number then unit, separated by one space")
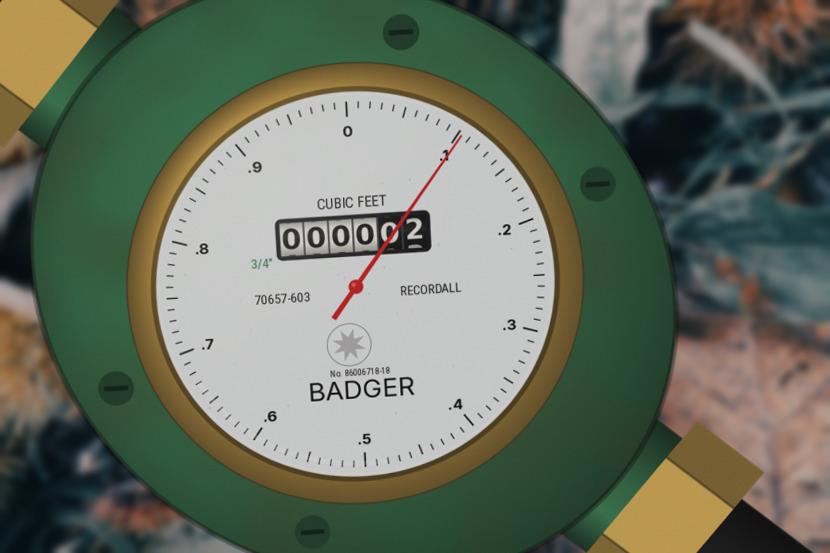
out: 2.10 ft³
